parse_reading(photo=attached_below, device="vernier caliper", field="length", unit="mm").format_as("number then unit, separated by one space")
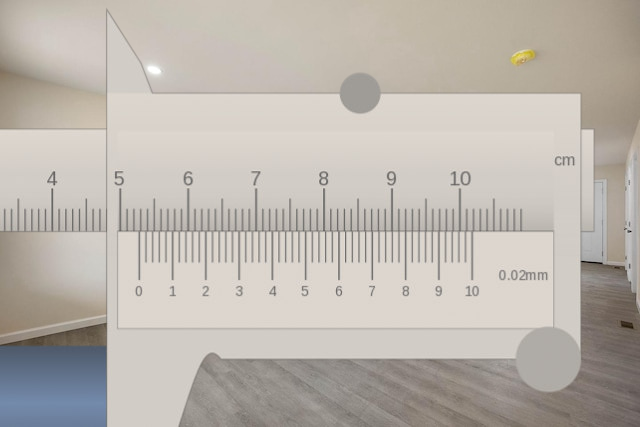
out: 52.8 mm
